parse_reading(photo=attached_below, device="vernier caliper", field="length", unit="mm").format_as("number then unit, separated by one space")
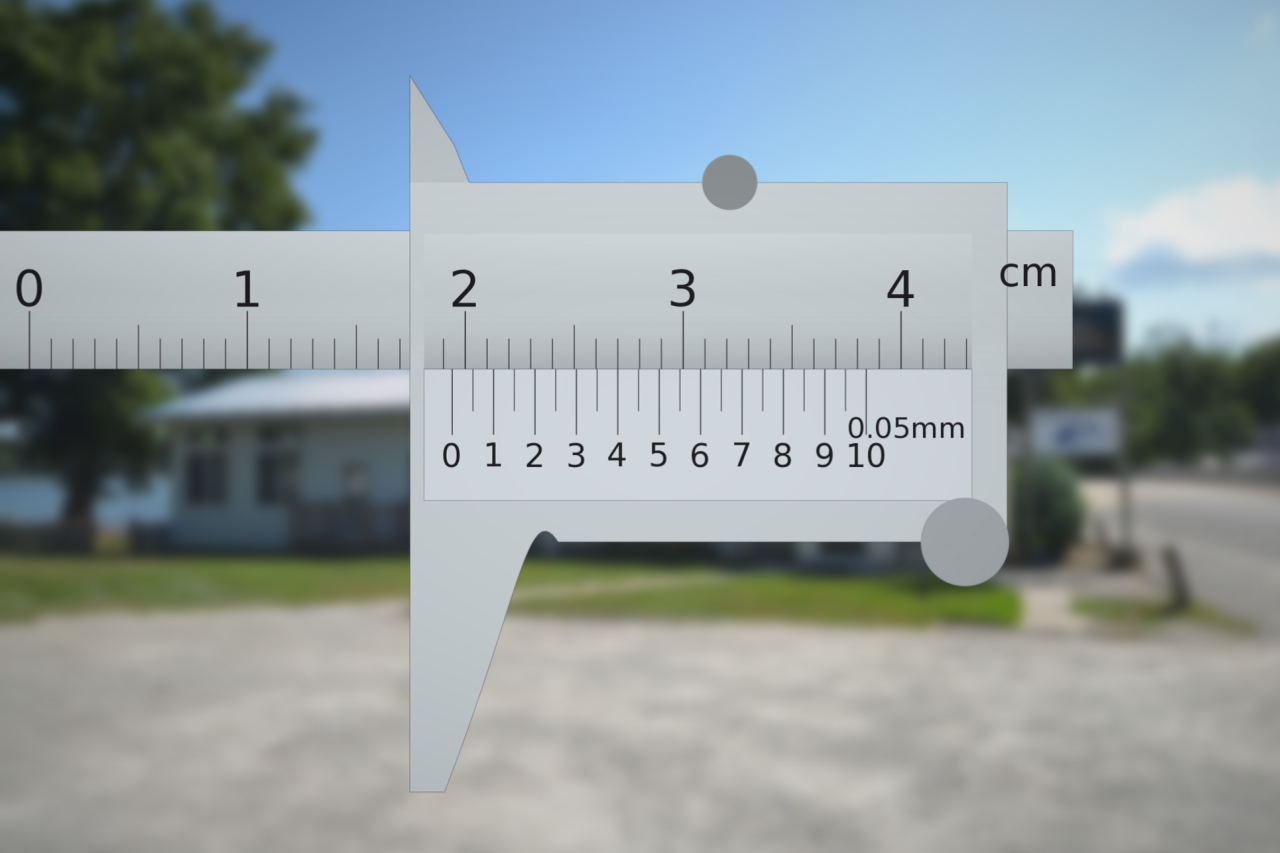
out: 19.4 mm
